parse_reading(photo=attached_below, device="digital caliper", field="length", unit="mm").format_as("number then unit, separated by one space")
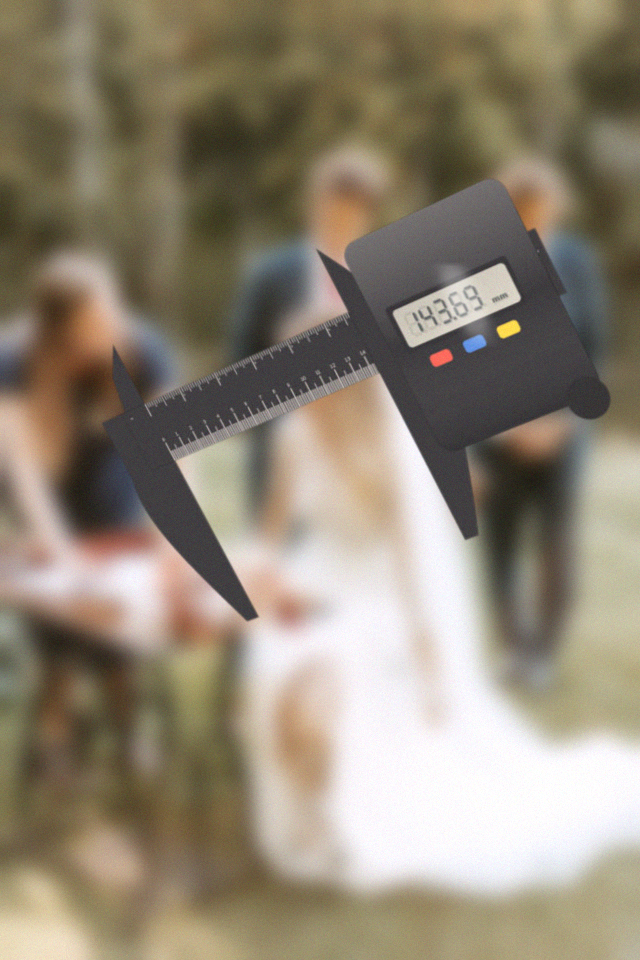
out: 143.69 mm
